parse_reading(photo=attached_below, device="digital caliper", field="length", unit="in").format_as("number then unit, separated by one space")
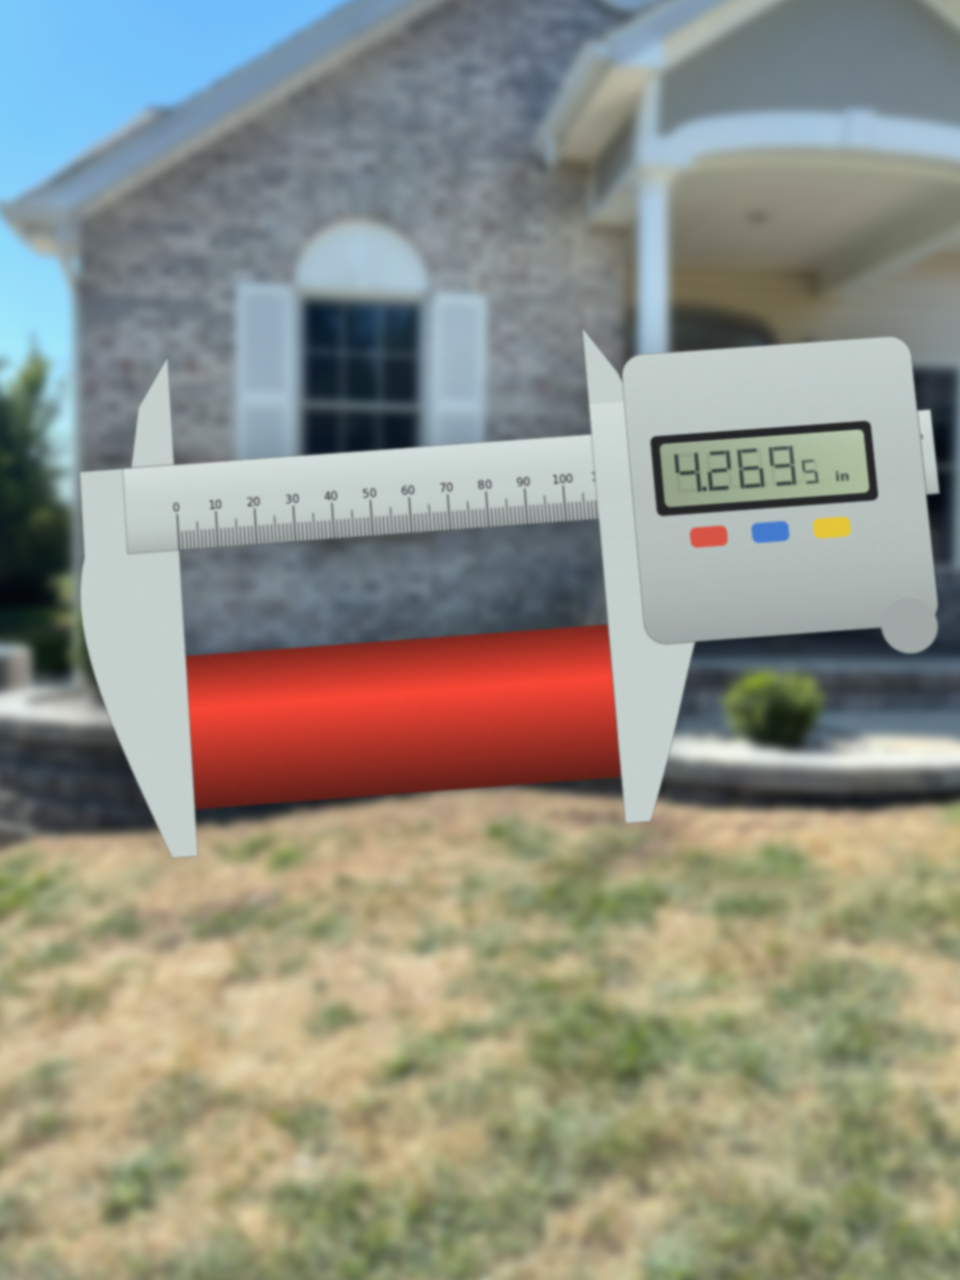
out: 4.2695 in
